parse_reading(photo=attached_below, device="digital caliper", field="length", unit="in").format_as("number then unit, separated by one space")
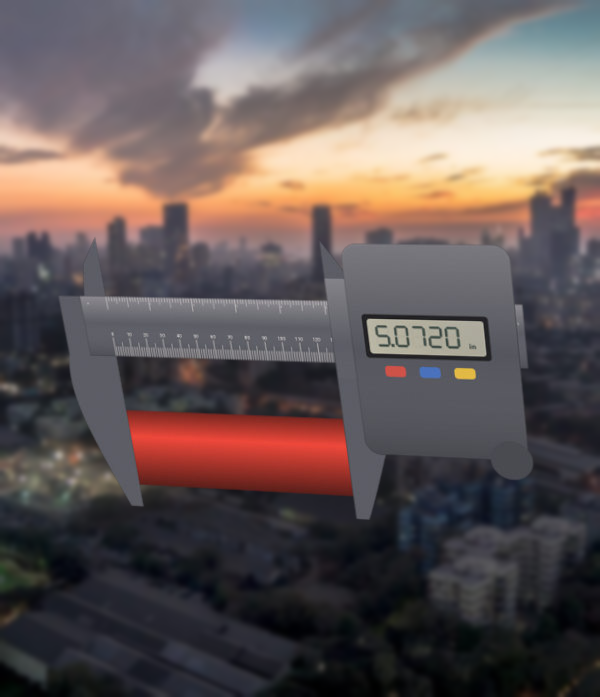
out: 5.0720 in
